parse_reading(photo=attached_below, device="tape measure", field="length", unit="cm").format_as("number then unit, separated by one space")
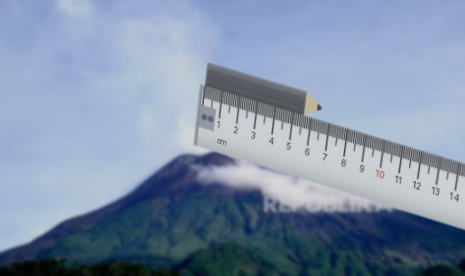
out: 6.5 cm
